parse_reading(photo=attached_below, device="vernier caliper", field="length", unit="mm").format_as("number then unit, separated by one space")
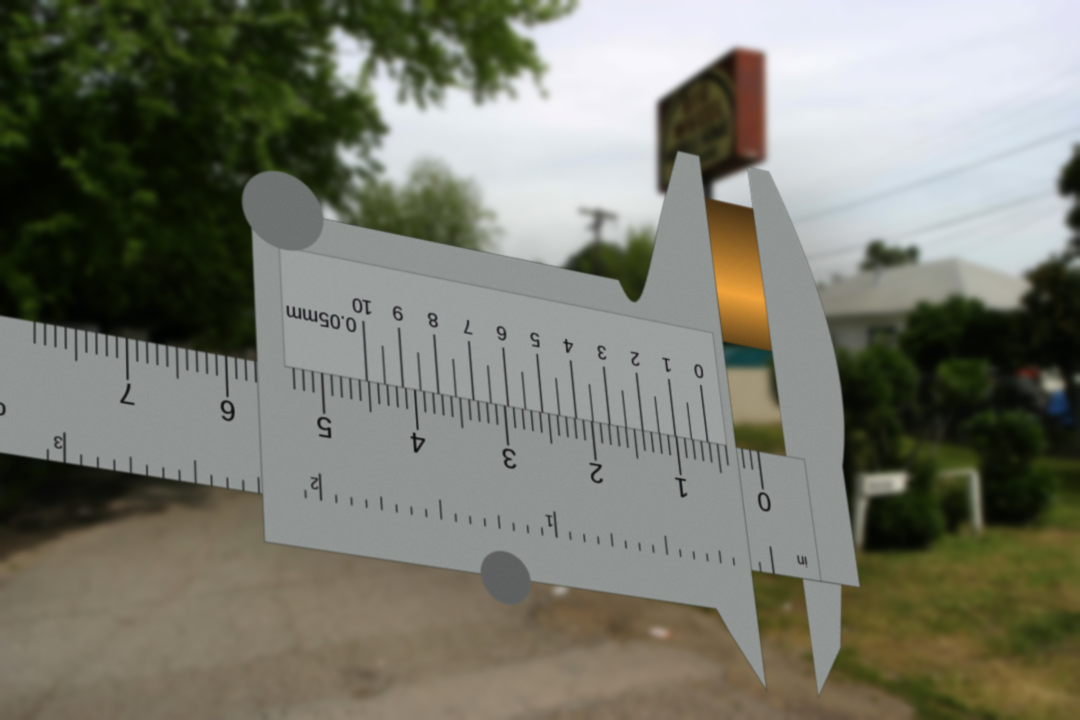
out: 6.2 mm
